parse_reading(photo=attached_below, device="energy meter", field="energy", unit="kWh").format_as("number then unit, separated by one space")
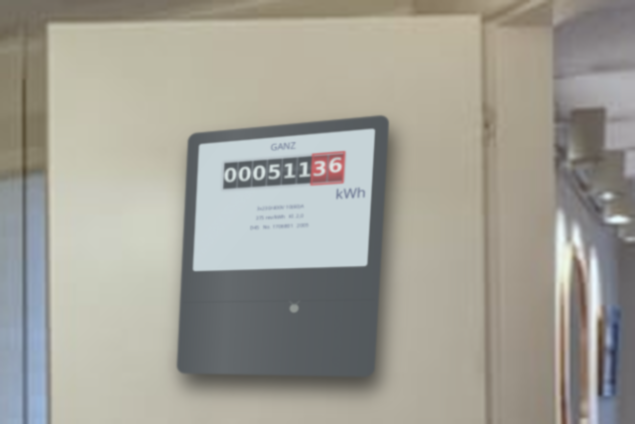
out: 511.36 kWh
